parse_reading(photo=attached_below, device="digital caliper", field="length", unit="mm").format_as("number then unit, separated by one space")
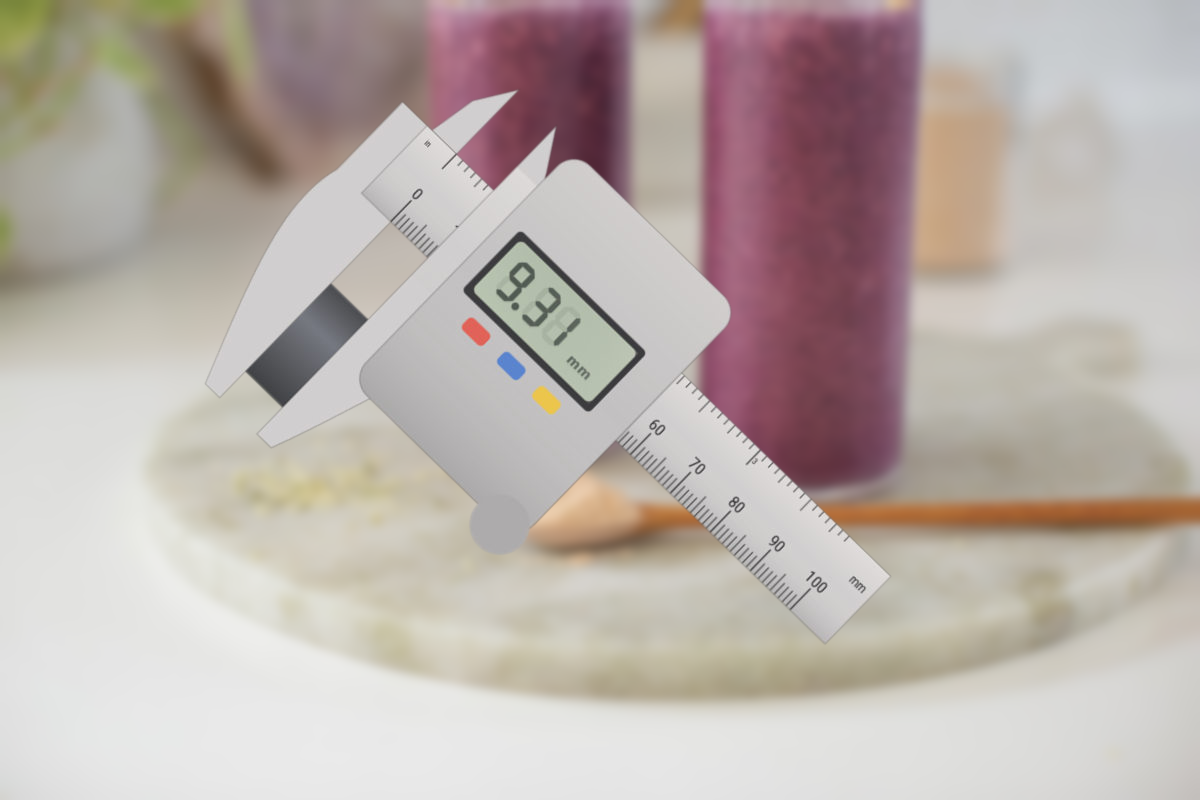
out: 9.31 mm
